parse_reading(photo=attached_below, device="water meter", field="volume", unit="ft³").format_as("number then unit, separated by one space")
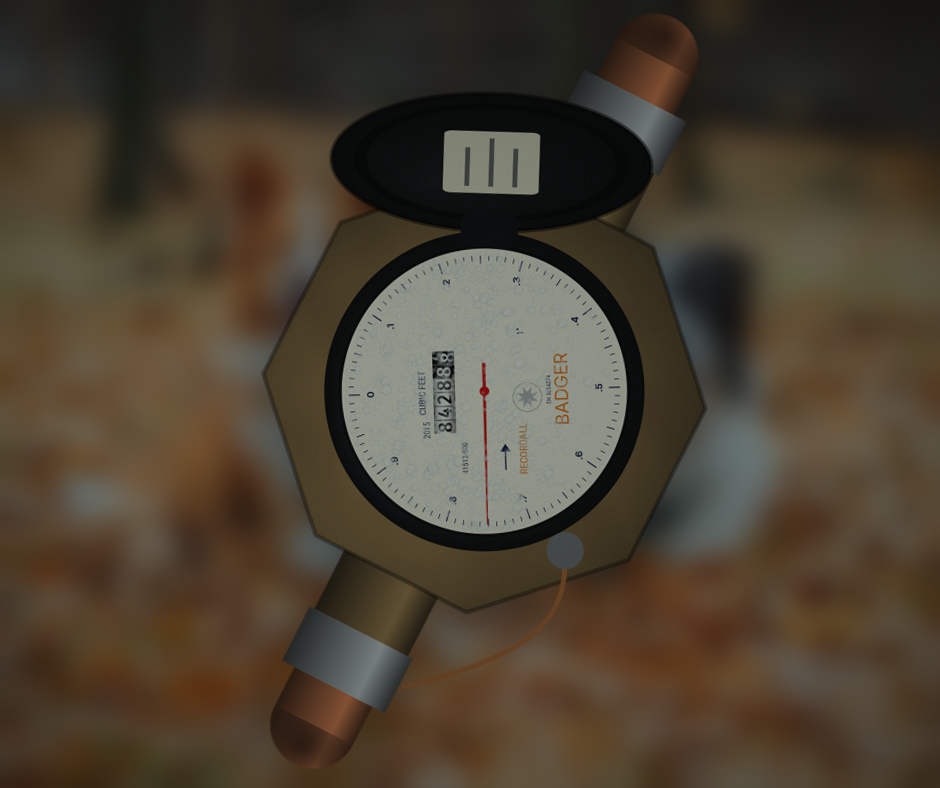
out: 842887.75 ft³
